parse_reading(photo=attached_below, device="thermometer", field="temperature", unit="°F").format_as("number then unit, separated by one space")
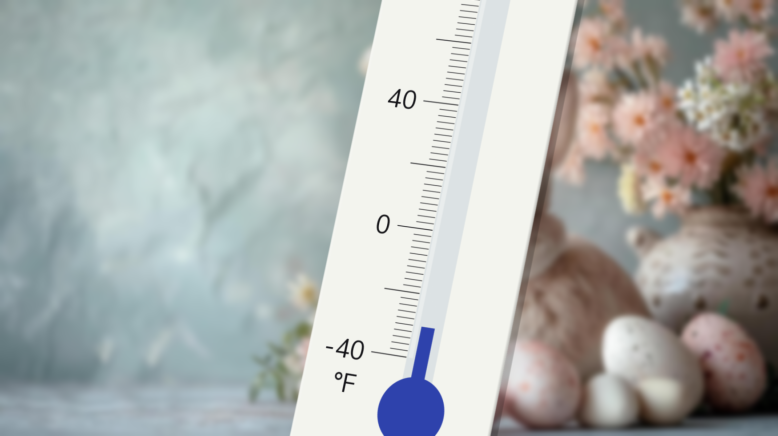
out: -30 °F
